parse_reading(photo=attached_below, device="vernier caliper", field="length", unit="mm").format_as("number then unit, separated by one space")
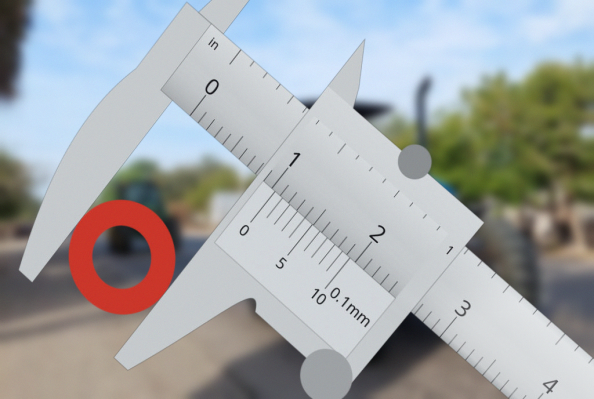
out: 10.4 mm
